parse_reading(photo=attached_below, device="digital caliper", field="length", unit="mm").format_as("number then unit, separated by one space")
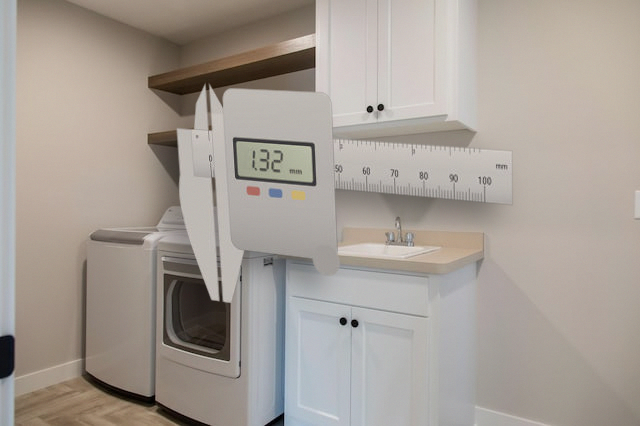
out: 1.32 mm
